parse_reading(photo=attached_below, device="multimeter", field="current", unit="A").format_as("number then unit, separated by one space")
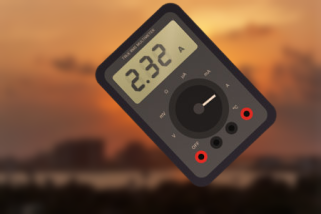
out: 2.32 A
